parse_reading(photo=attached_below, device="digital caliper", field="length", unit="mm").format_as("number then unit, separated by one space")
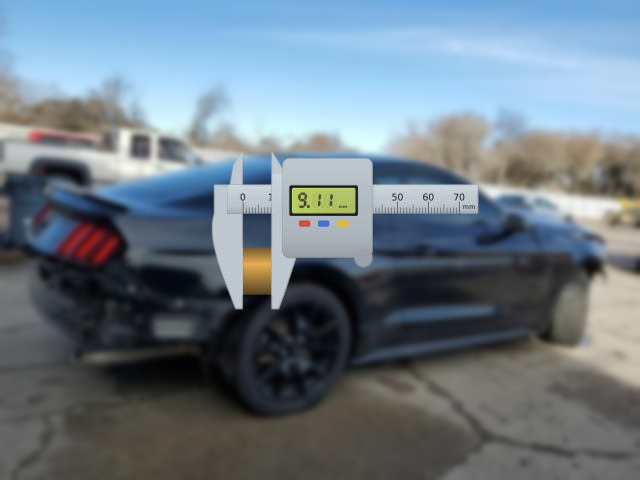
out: 9.11 mm
